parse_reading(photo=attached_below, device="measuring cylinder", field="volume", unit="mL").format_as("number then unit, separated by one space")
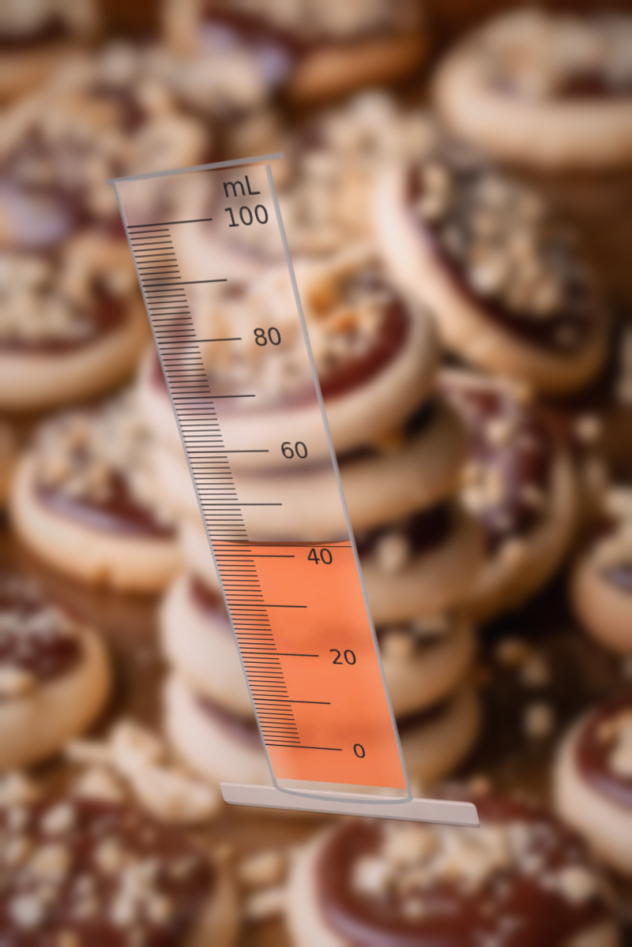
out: 42 mL
